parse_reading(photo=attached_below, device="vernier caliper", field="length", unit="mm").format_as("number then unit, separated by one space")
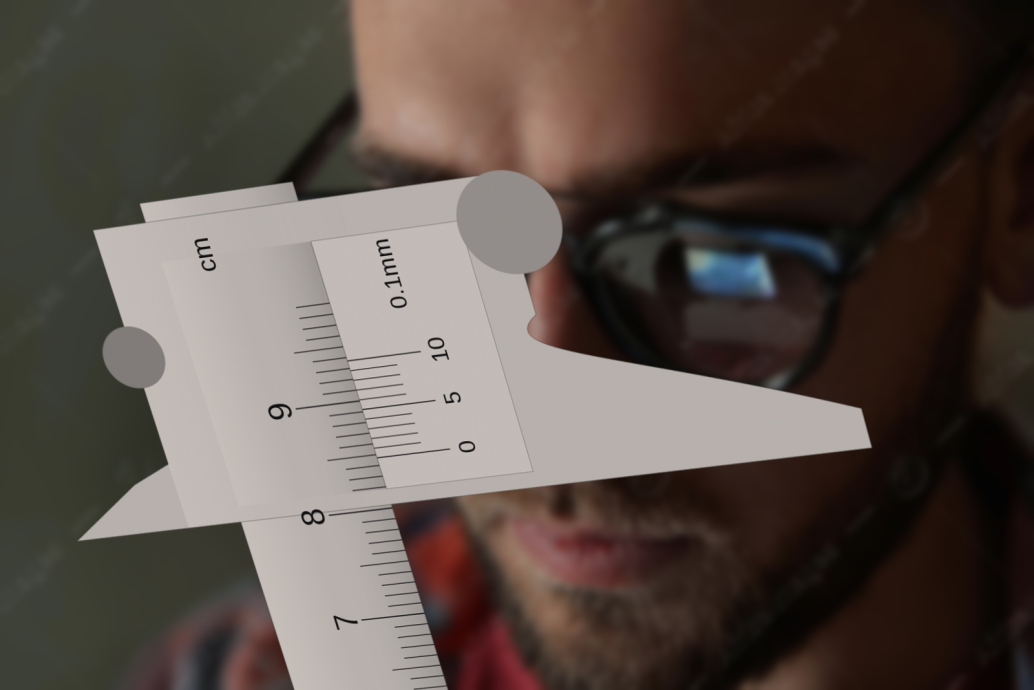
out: 84.7 mm
